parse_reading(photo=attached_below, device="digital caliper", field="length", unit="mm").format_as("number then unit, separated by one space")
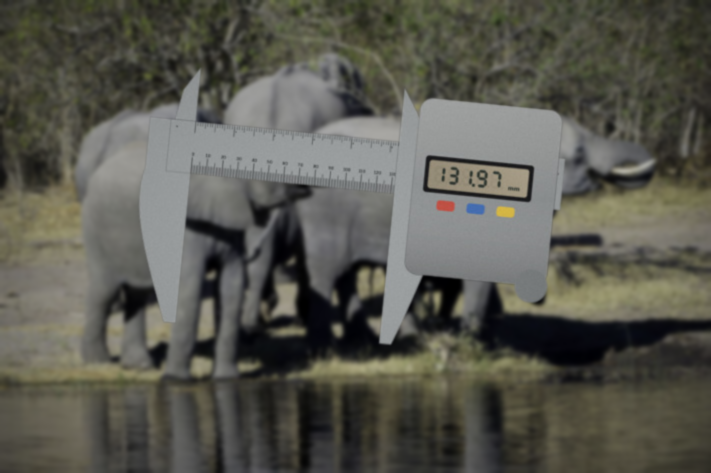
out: 131.97 mm
